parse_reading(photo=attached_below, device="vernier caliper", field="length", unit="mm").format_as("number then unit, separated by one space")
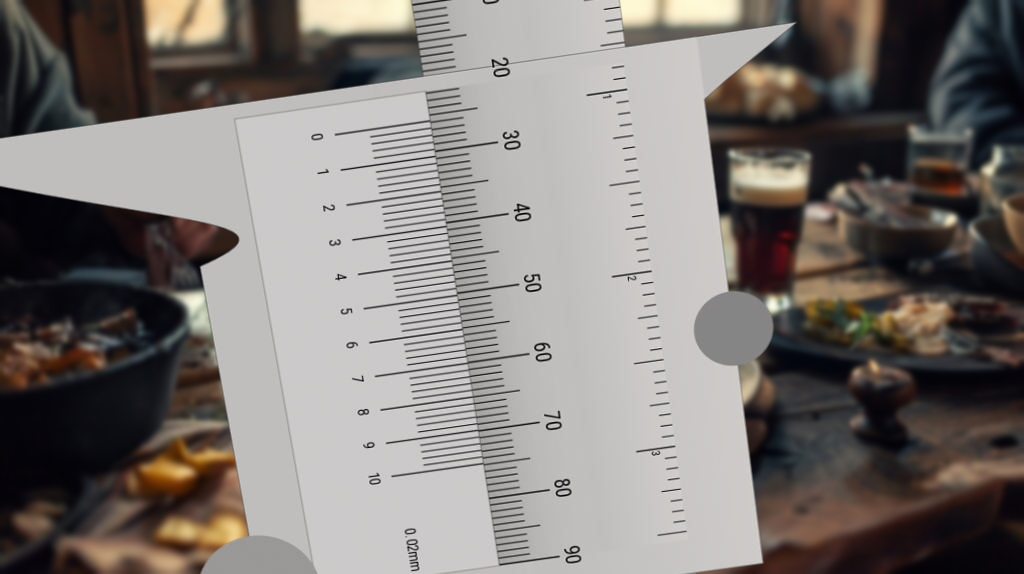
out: 25.8 mm
